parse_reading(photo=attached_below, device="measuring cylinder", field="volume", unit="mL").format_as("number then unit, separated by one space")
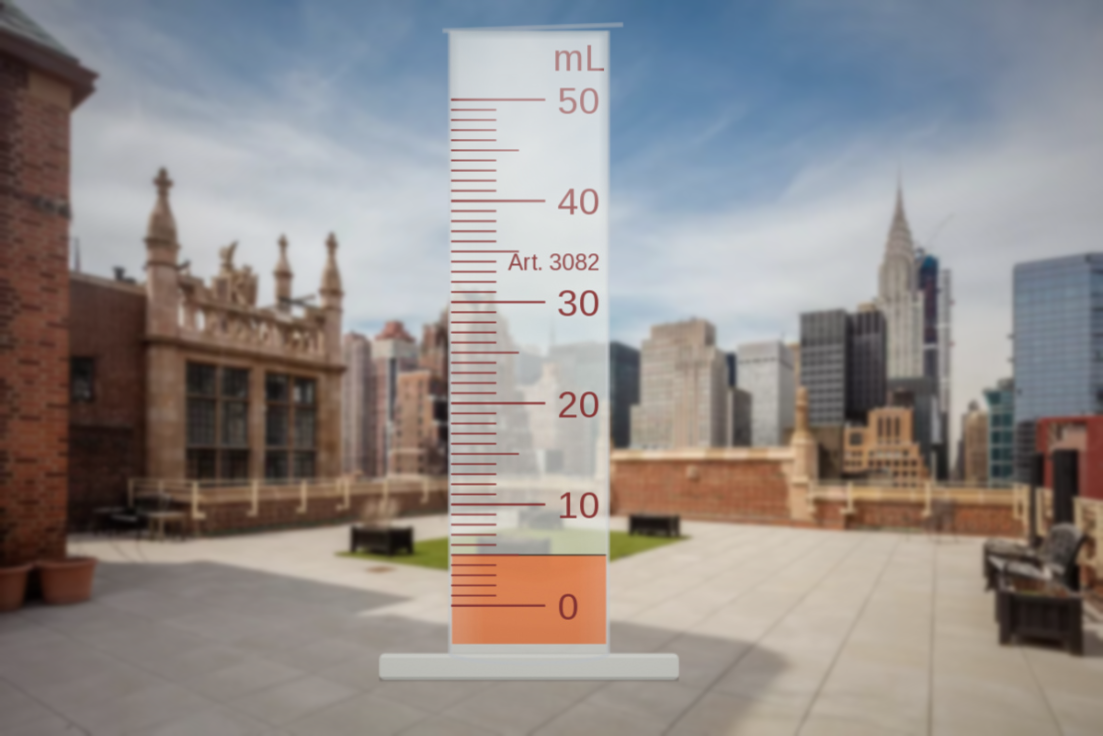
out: 5 mL
